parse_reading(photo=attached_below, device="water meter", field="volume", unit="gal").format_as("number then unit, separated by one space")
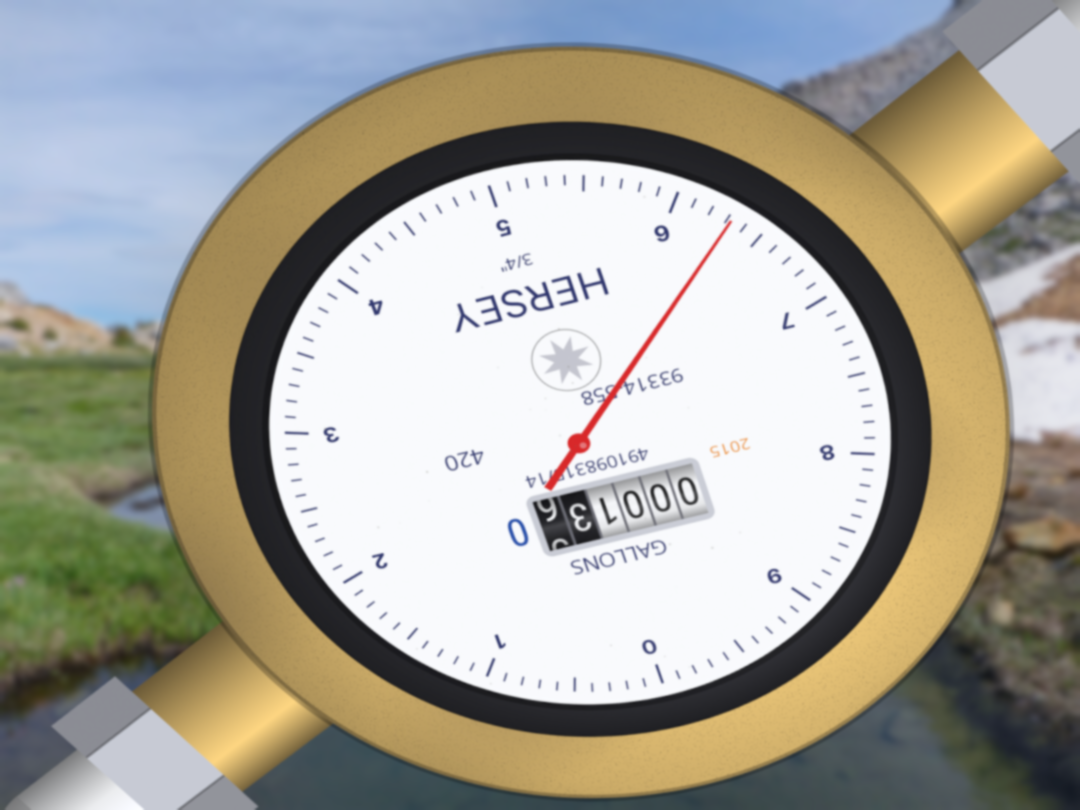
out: 1356.3 gal
